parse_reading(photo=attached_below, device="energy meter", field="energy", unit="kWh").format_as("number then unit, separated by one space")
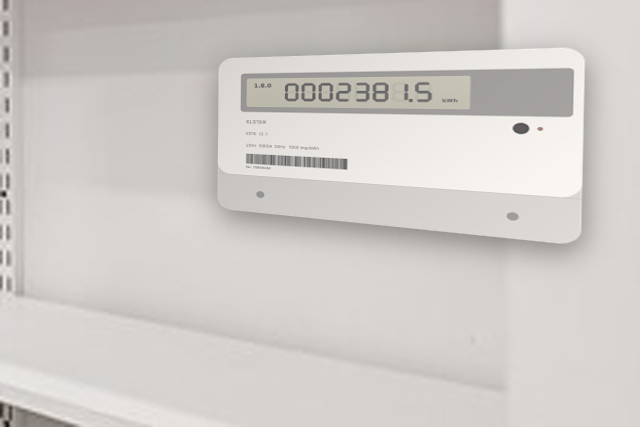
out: 2381.5 kWh
